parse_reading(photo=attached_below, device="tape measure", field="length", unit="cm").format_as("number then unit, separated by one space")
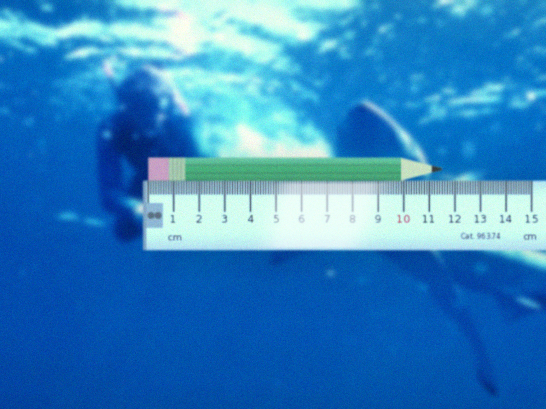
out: 11.5 cm
